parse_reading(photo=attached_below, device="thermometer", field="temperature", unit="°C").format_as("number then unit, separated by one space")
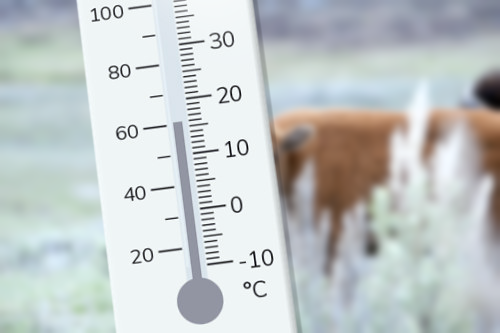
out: 16 °C
